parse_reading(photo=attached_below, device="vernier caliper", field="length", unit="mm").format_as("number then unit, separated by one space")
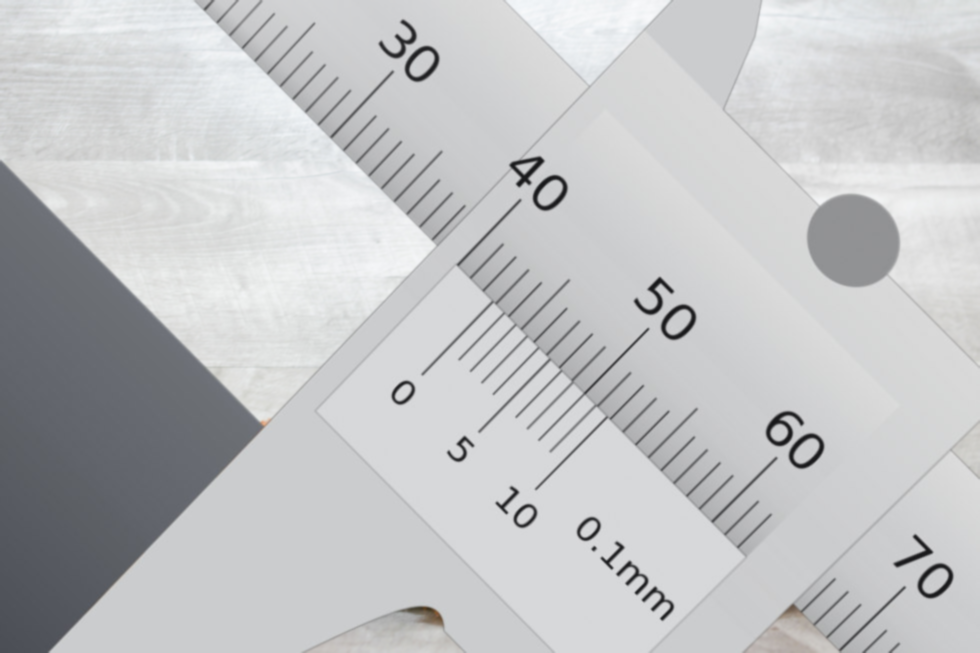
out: 42.8 mm
